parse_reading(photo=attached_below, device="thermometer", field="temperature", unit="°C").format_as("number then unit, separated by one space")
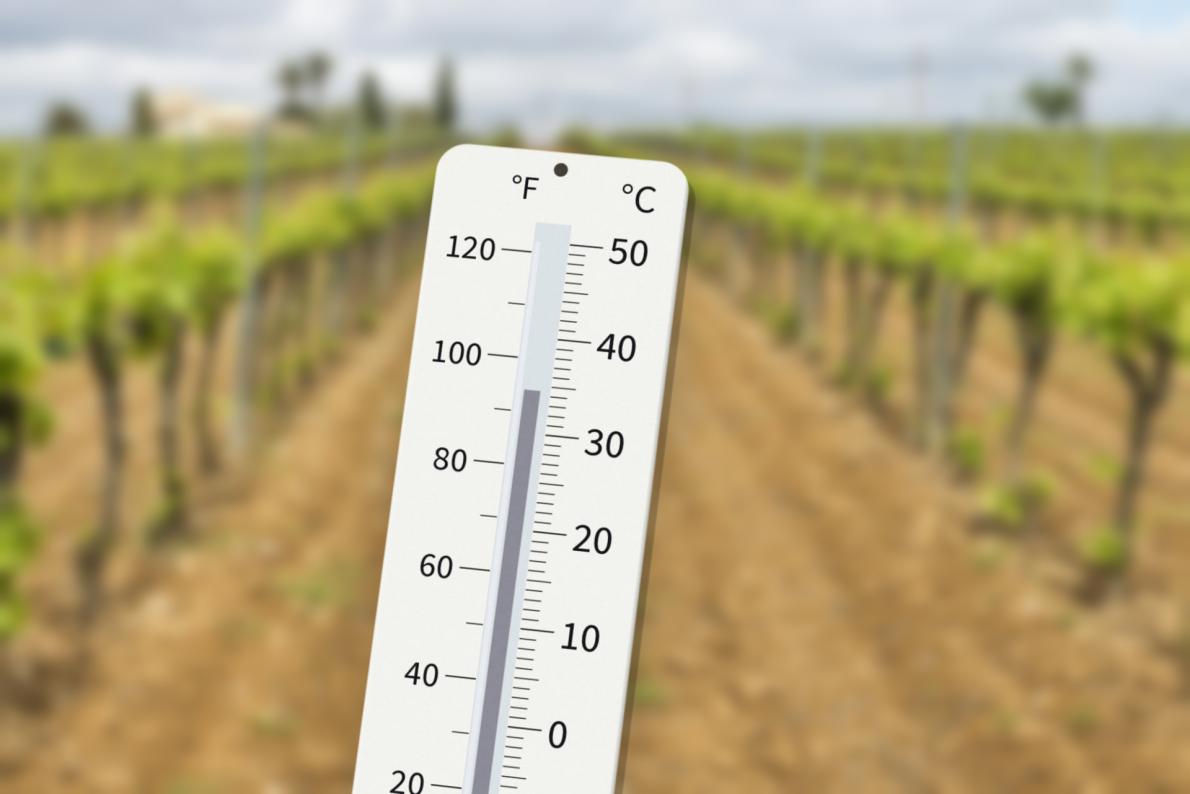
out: 34.5 °C
